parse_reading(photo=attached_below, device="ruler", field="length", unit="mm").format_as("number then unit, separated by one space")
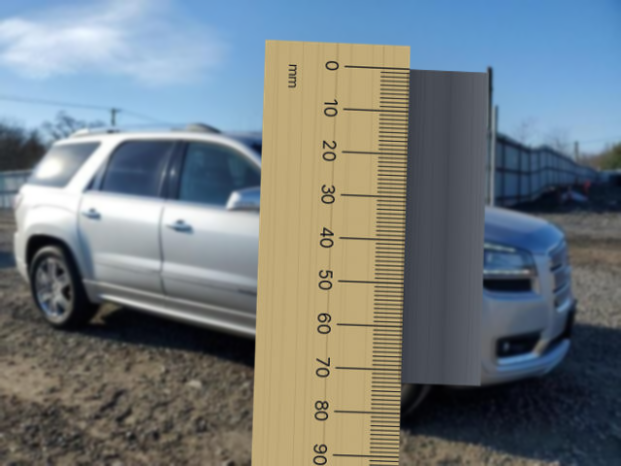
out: 73 mm
